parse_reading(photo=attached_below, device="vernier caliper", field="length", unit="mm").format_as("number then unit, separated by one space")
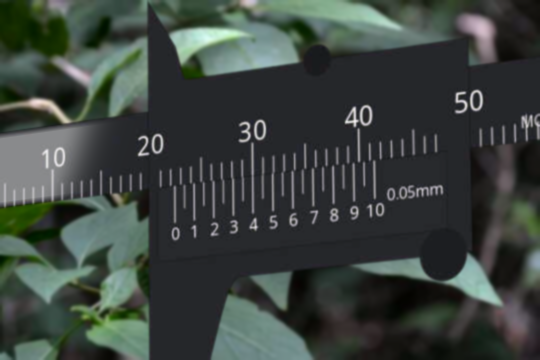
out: 22.4 mm
